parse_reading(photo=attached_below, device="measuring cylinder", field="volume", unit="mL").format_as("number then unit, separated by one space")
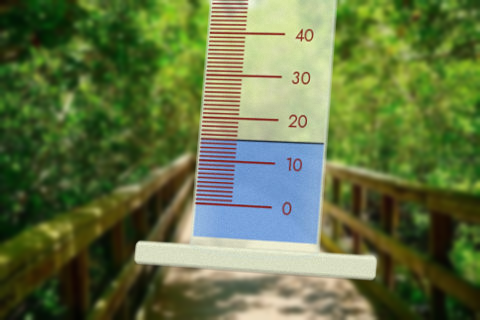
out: 15 mL
